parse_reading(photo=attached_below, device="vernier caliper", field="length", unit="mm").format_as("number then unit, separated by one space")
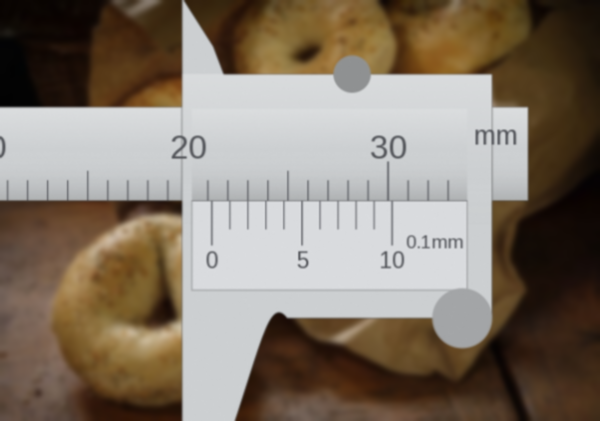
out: 21.2 mm
